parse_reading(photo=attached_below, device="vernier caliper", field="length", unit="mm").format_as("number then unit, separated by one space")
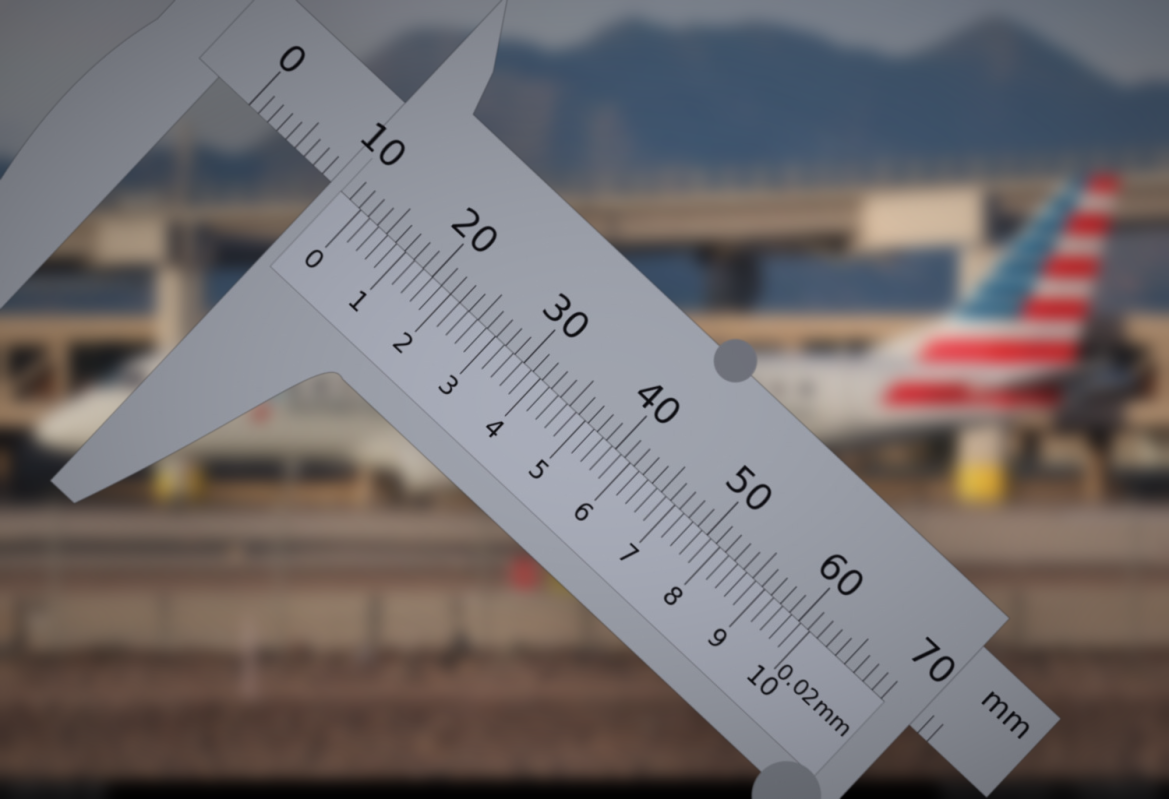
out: 12.2 mm
